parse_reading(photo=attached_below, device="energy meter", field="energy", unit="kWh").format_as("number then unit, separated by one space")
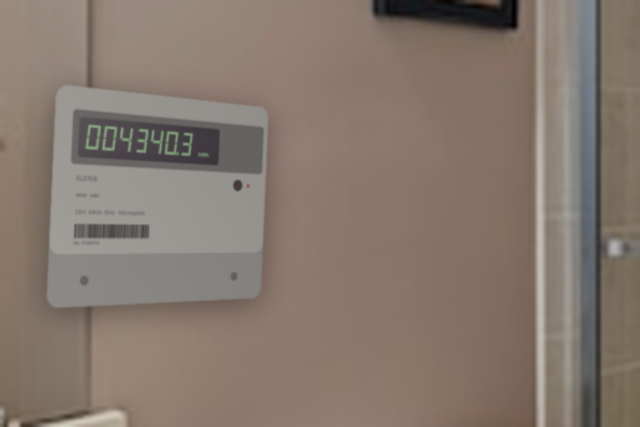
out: 4340.3 kWh
